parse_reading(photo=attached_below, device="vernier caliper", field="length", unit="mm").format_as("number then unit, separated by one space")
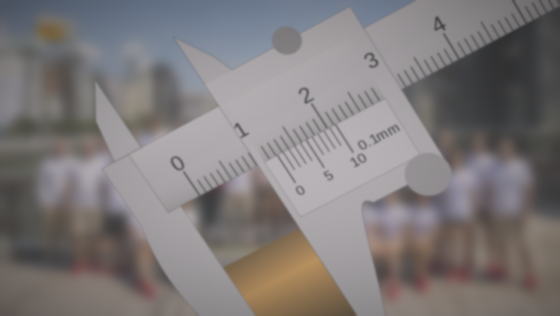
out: 12.2 mm
